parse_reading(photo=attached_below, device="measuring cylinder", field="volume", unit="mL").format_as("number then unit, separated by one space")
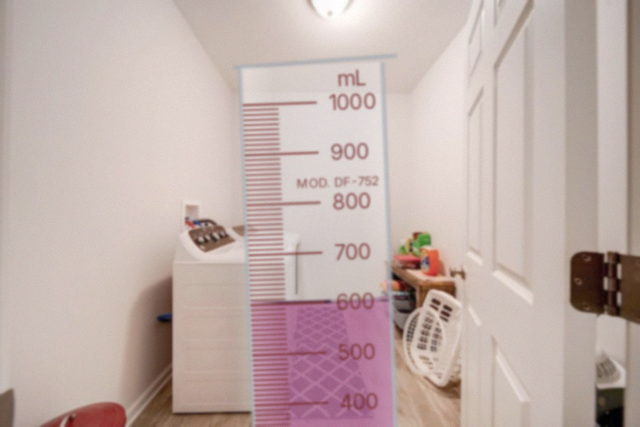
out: 600 mL
